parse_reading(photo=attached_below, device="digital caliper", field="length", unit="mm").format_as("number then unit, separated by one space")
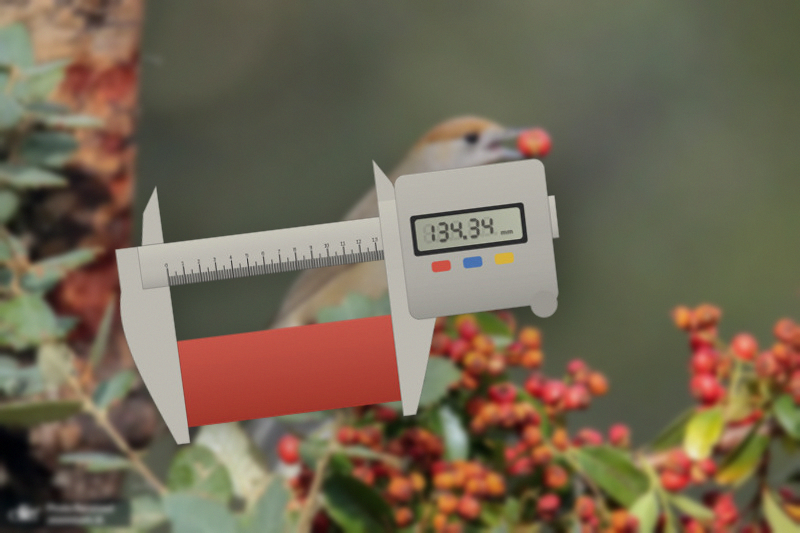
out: 134.34 mm
